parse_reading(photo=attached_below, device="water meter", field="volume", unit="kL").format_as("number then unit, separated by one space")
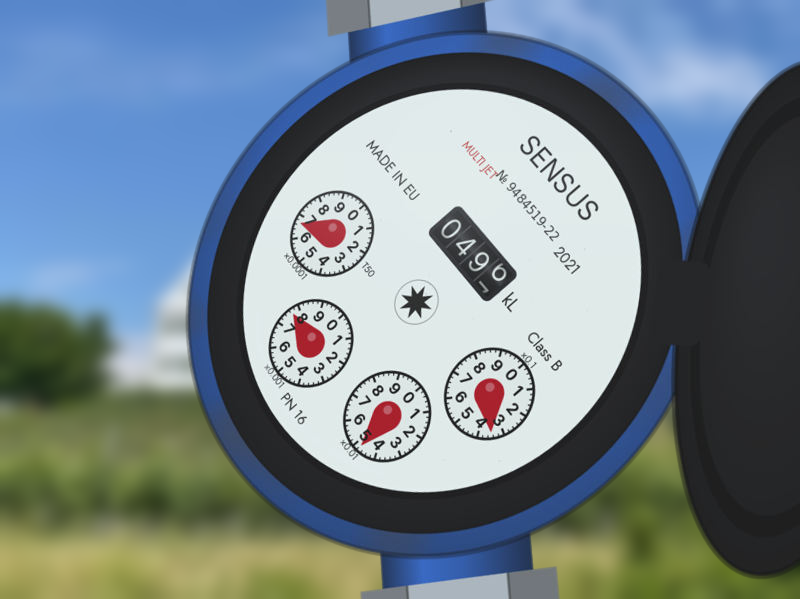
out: 496.3476 kL
